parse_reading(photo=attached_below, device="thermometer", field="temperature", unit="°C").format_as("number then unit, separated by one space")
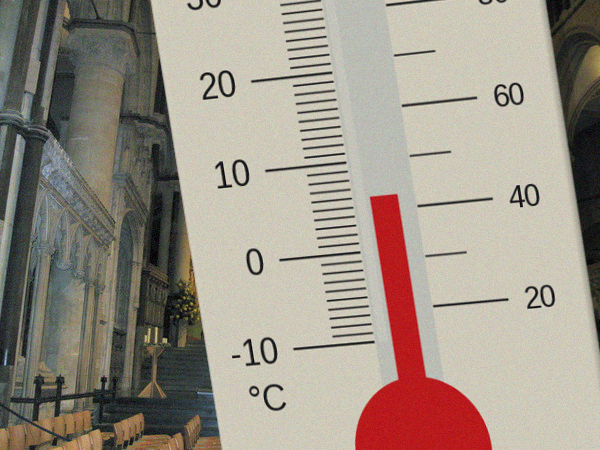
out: 6 °C
